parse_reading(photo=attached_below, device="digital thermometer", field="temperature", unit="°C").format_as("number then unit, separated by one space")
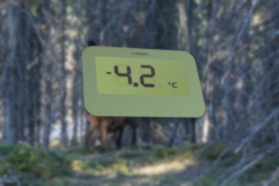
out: -4.2 °C
